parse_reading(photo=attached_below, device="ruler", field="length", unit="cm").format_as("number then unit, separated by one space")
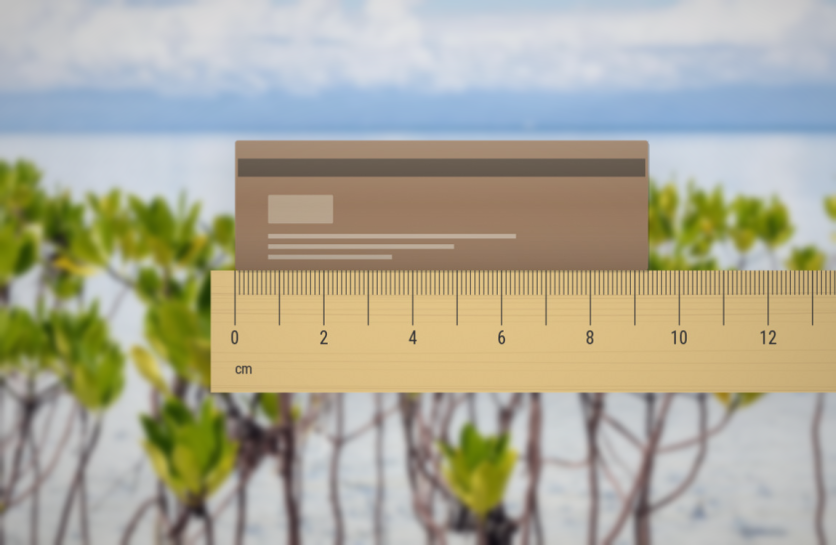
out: 9.3 cm
